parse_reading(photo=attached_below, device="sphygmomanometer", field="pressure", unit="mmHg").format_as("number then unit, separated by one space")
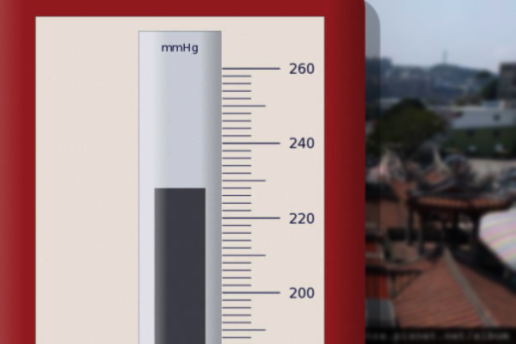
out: 228 mmHg
